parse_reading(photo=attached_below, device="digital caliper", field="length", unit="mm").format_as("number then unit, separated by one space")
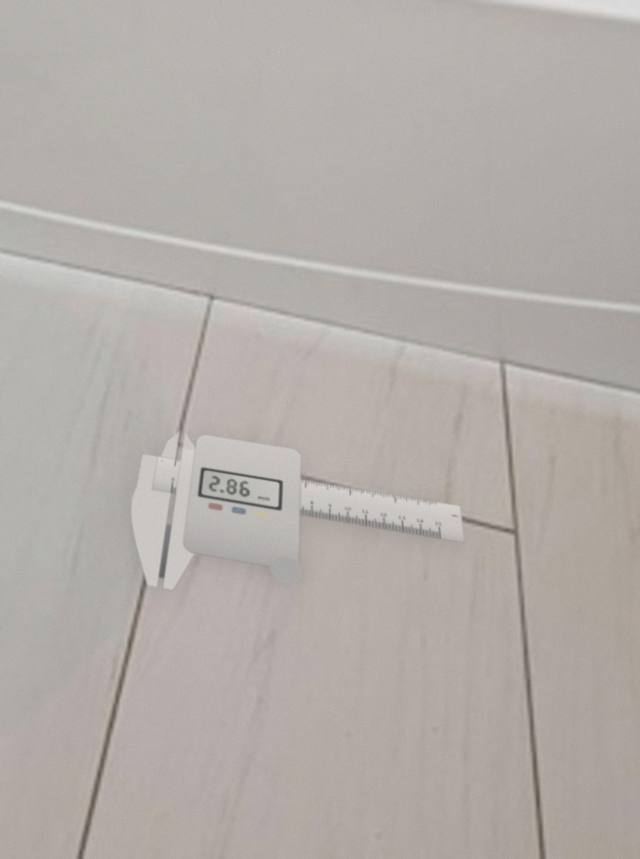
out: 2.86 mm
